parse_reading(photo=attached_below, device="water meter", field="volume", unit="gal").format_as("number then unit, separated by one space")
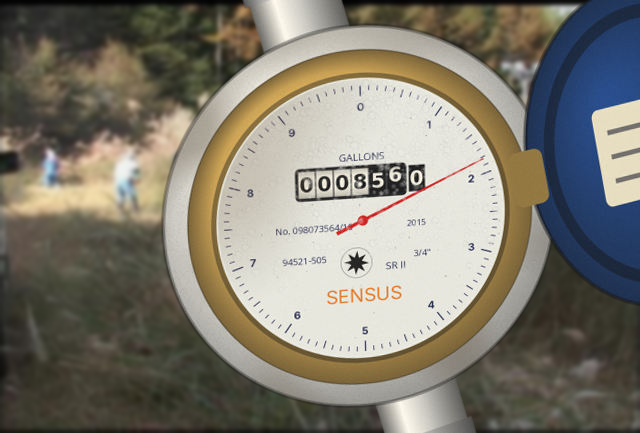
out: 8561.8 gal
